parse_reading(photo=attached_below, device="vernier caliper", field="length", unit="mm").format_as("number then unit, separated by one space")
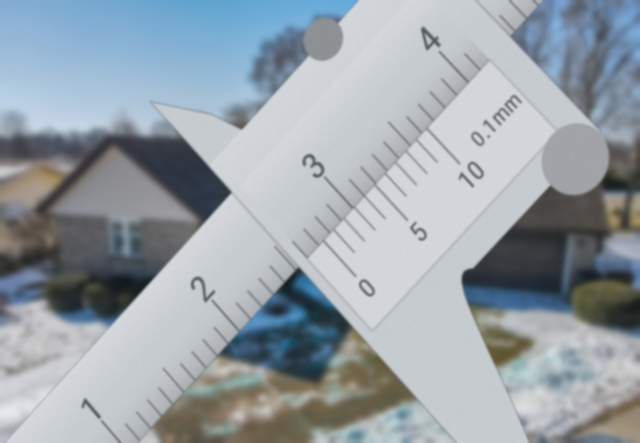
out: 27.4 mm
